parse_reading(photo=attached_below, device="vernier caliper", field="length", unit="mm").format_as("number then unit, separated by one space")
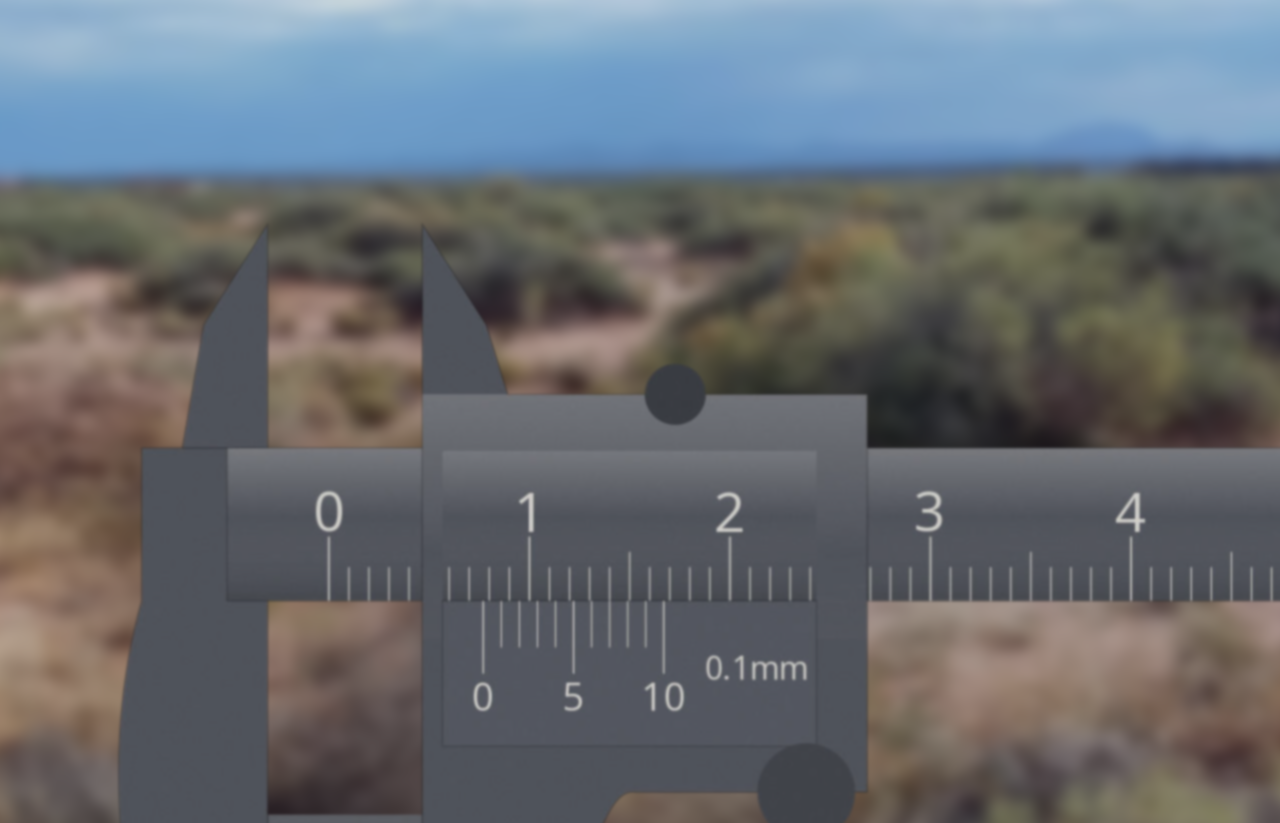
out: 7.7 mm
